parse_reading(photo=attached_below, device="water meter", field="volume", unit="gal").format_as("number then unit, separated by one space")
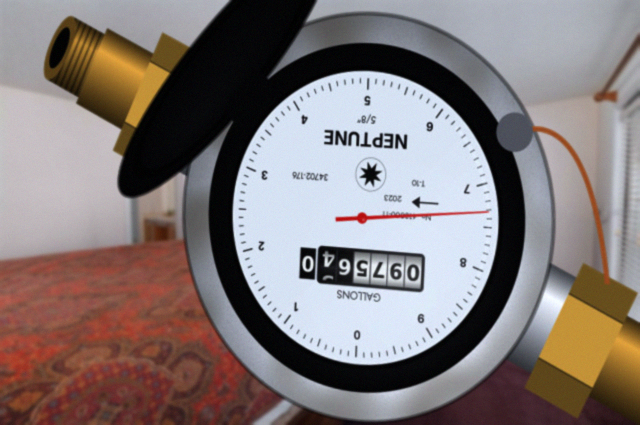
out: 975637.3 gal
